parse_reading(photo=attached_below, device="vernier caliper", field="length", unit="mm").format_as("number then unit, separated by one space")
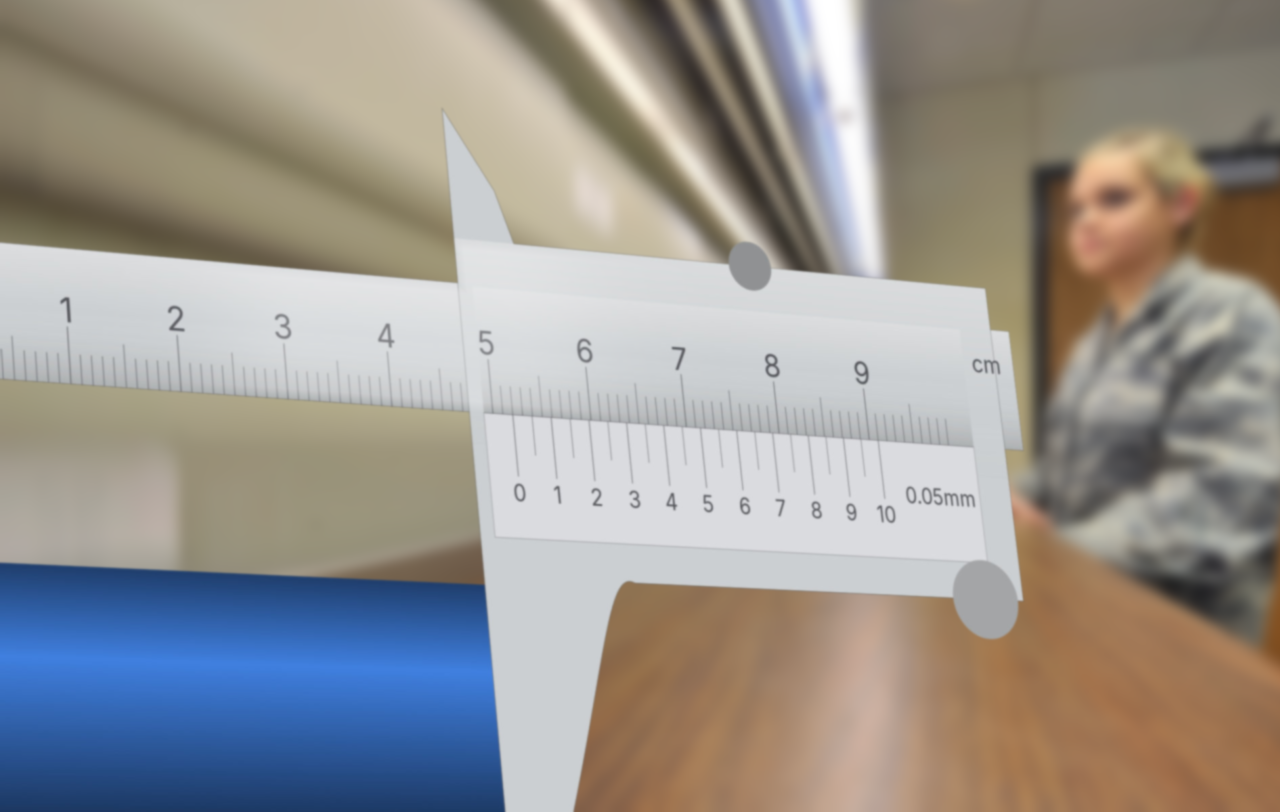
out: 52.0 mm
